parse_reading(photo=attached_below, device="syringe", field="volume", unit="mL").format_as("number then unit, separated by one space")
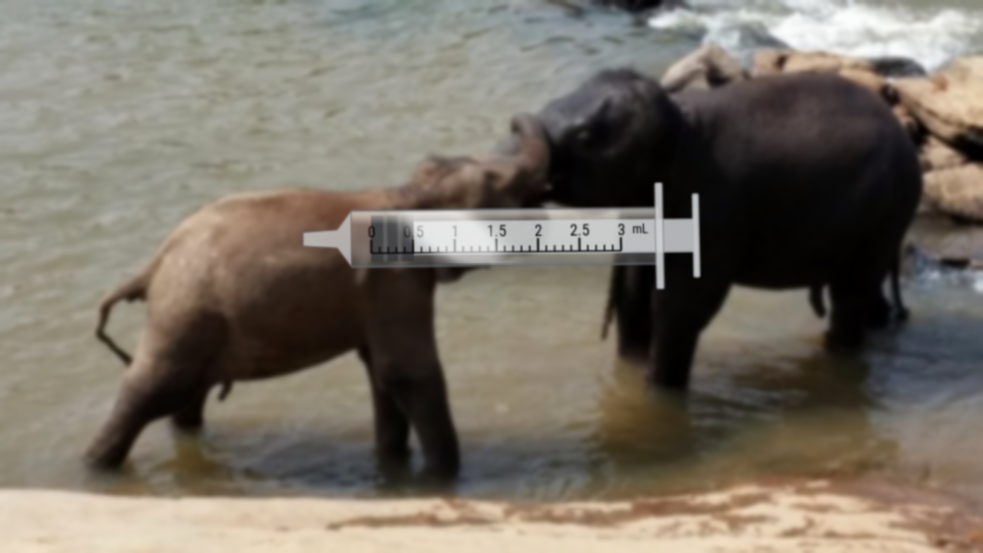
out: 0 mL
